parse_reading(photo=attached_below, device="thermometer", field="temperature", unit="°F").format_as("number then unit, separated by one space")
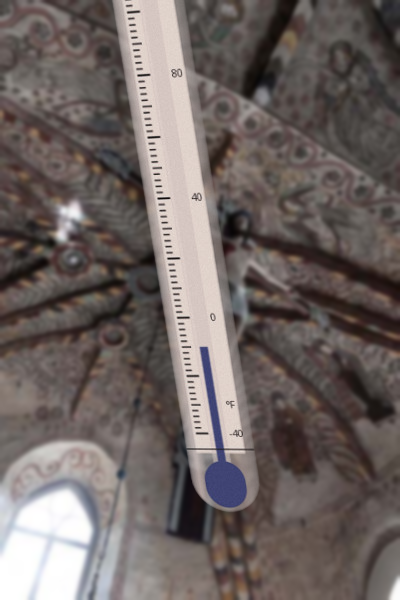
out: -10 °F
